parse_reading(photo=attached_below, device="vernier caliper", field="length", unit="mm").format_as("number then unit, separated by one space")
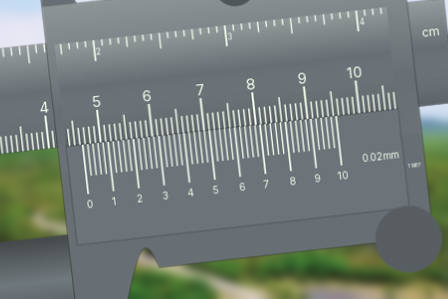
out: 46.5 mm
